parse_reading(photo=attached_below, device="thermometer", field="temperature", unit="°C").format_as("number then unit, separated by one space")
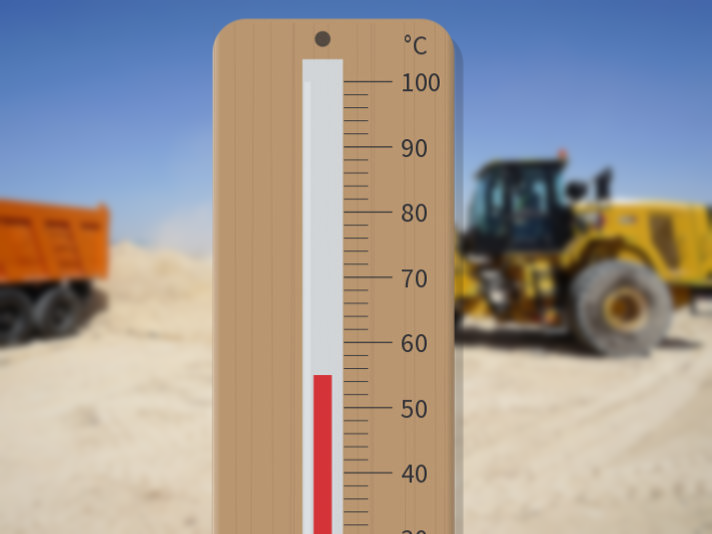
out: 55 °C
